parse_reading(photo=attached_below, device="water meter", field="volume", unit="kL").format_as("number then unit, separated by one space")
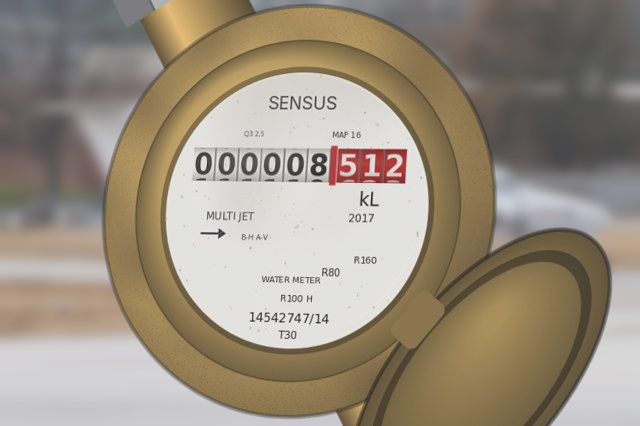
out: 8.512 kL
